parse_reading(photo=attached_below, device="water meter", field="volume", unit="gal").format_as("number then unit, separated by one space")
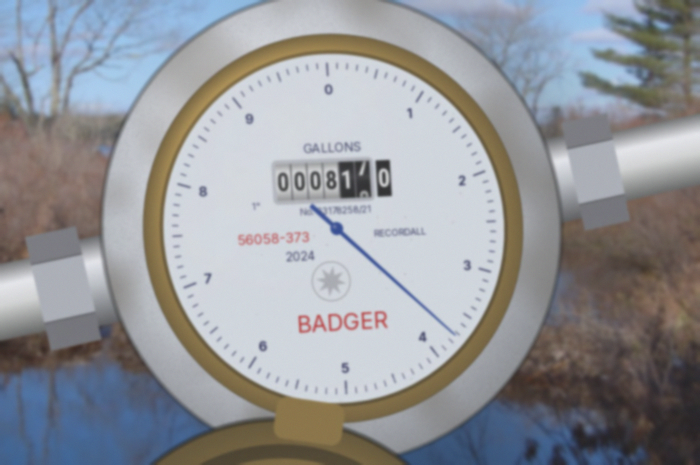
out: 8173.7 gal
